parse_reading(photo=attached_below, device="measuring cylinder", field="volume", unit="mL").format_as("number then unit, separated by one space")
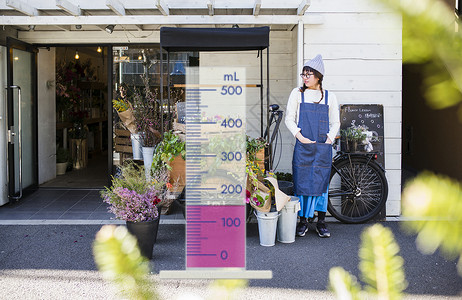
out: 150 mL
